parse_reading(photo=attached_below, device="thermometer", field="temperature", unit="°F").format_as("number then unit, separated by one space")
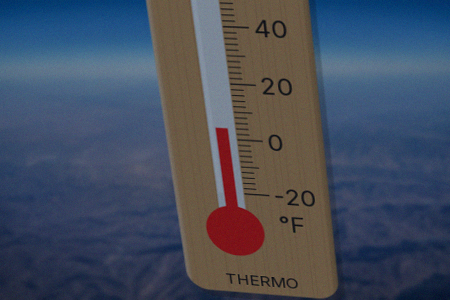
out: 4 °F
